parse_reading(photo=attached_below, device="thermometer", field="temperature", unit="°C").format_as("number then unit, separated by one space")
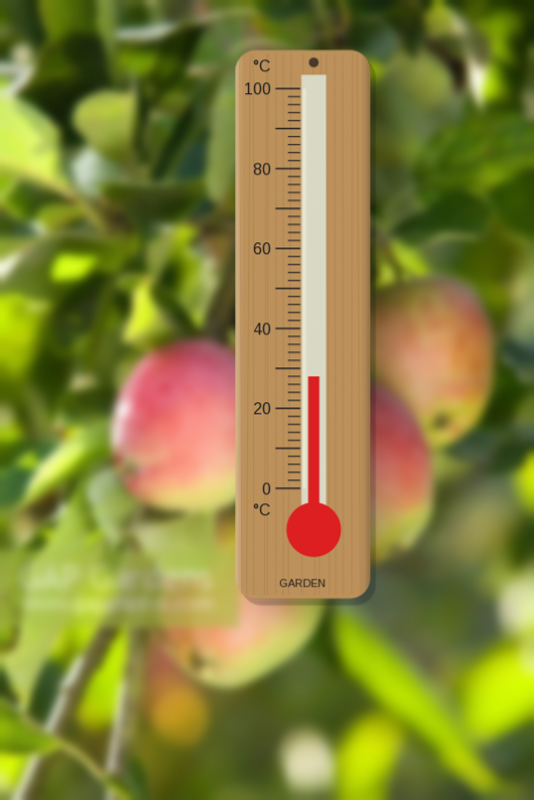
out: 28 °C
